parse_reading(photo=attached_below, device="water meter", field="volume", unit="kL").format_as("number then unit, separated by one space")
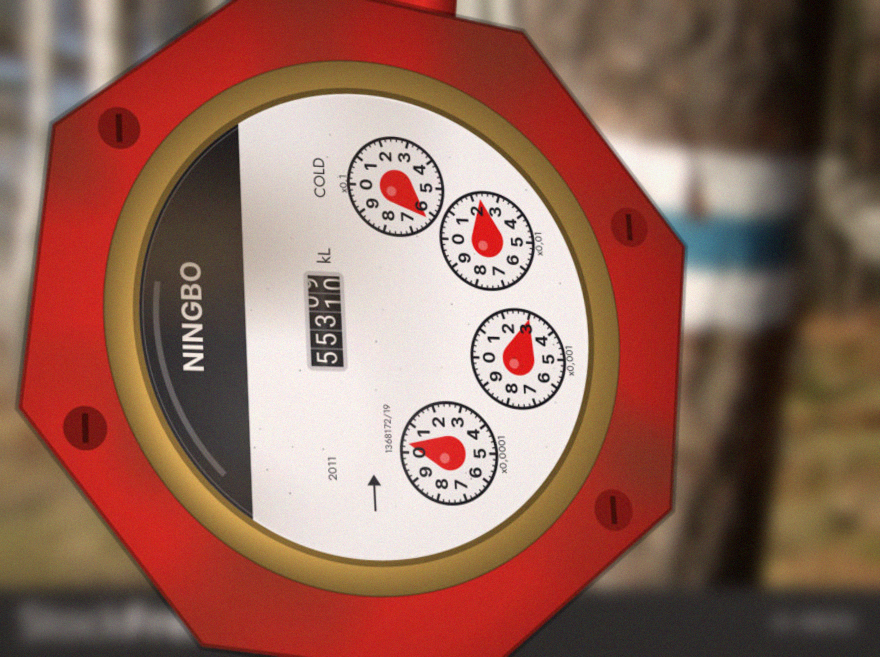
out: 55309.6230 kL
